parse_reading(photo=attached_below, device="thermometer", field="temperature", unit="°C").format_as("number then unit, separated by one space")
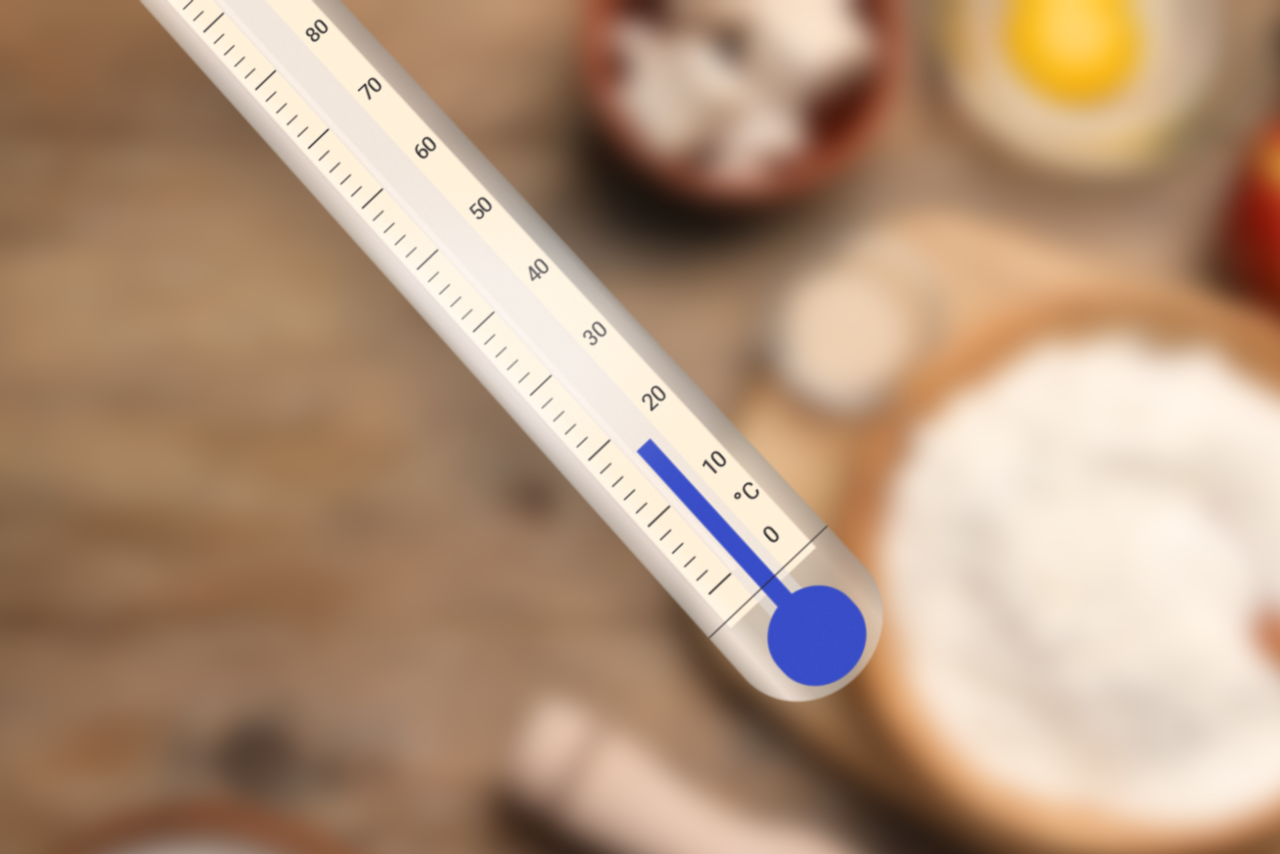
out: 17 °C
